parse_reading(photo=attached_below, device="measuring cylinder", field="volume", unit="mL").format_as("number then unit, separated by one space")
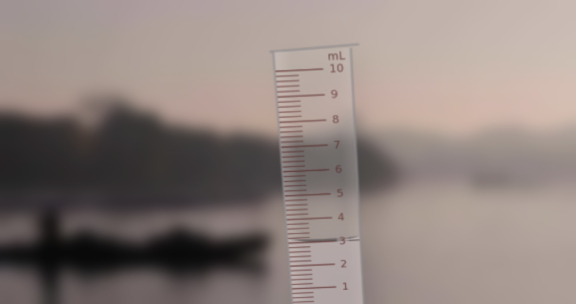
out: 3 mL
